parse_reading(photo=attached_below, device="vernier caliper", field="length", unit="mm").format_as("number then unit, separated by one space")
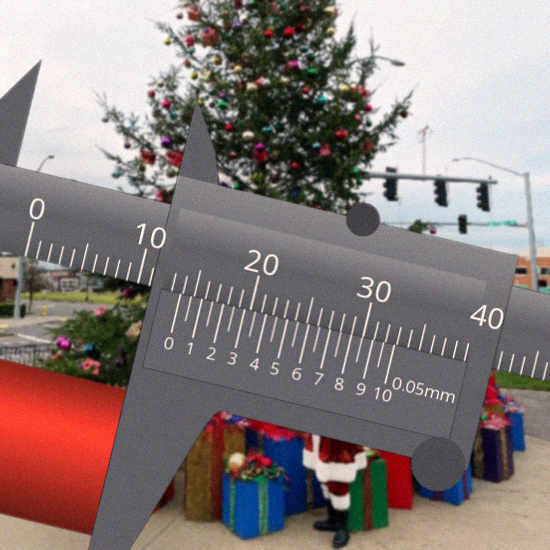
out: 13.8 mm
